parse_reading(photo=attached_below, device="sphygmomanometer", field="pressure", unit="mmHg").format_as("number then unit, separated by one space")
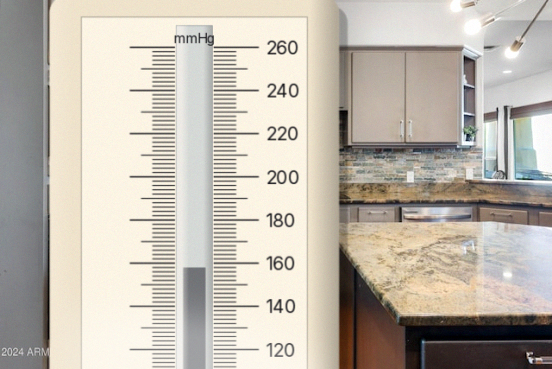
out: 158 mmHg
